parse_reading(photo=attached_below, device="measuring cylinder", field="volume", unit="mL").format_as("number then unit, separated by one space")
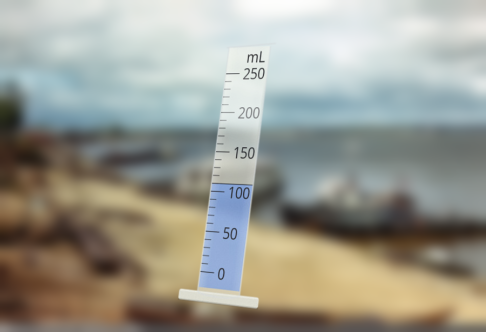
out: 110 mL
